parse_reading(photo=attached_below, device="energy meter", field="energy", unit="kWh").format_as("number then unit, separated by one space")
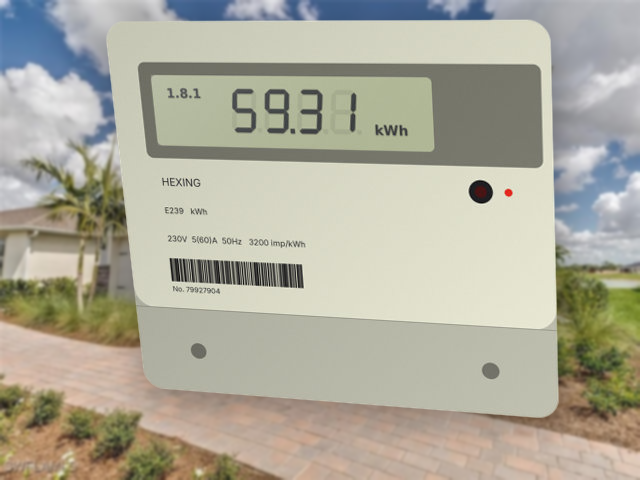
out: 59.31 kWh
